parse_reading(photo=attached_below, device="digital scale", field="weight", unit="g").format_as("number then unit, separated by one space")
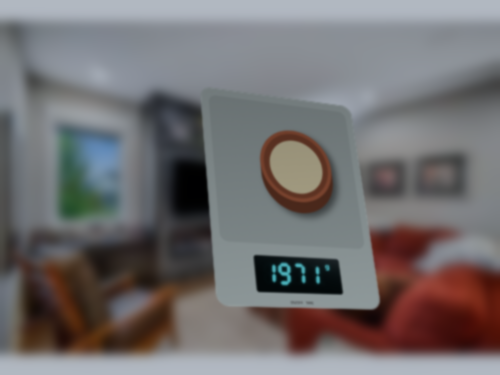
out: 1971 g
